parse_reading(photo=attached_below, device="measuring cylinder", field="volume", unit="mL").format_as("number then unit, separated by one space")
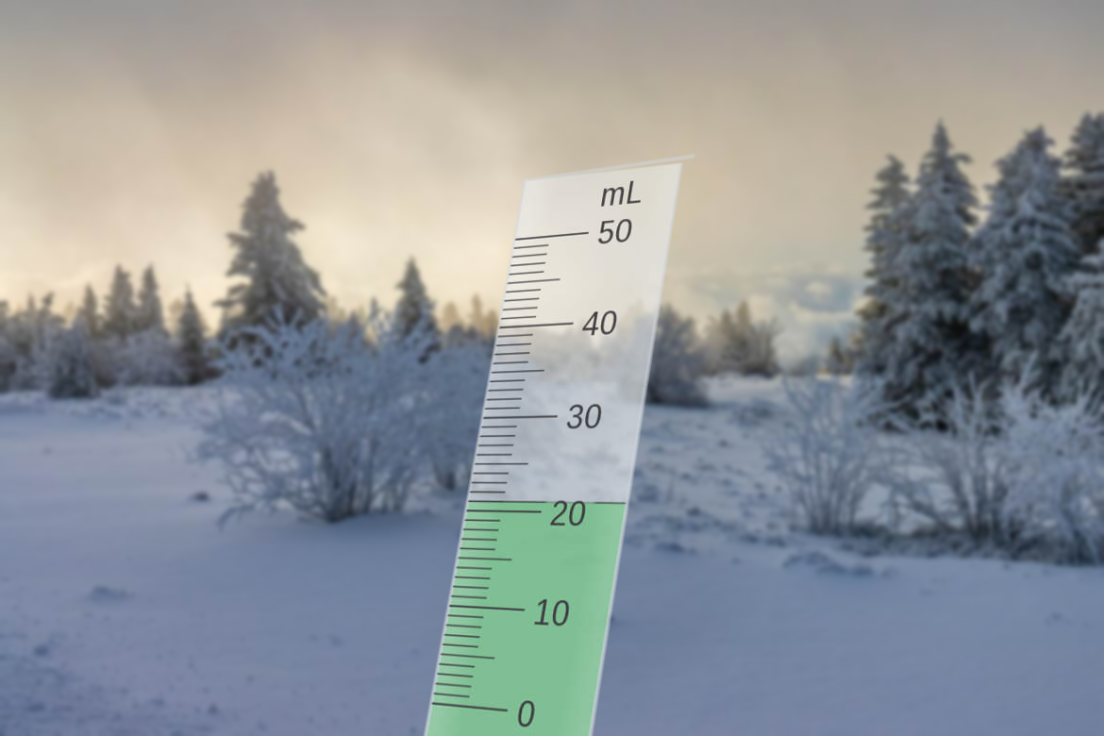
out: 21 mL
